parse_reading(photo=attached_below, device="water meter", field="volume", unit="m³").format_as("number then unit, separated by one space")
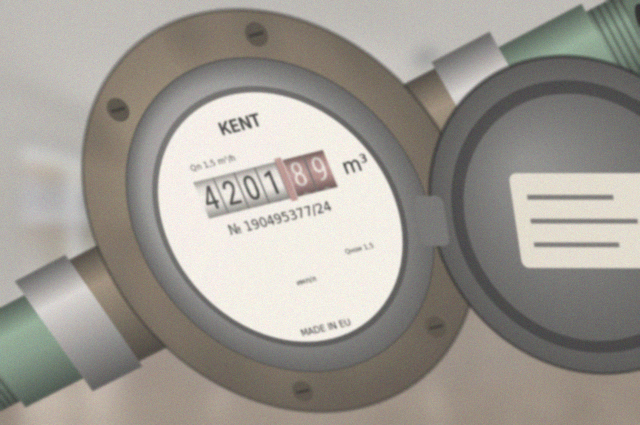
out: 4201.89 m³
